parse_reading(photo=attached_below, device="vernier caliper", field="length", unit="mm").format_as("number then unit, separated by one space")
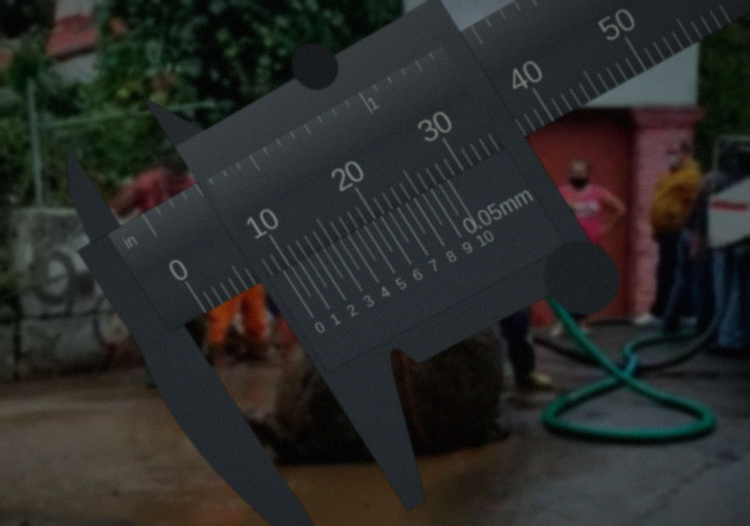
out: 9.2 mm
